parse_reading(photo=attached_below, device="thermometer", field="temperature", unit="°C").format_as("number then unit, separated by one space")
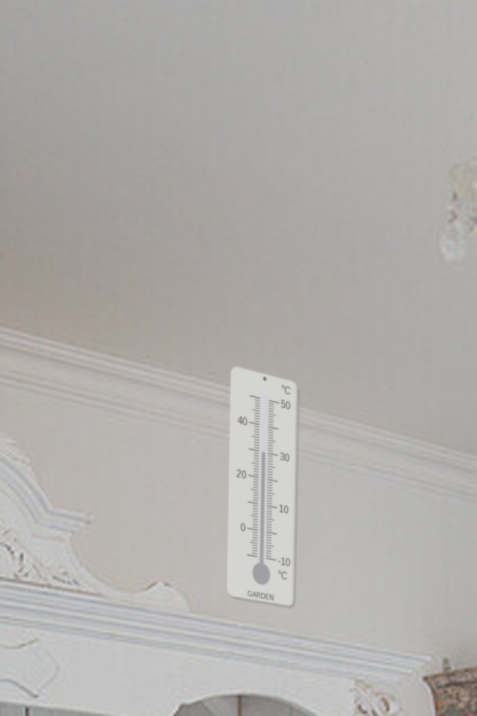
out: 30 °C
